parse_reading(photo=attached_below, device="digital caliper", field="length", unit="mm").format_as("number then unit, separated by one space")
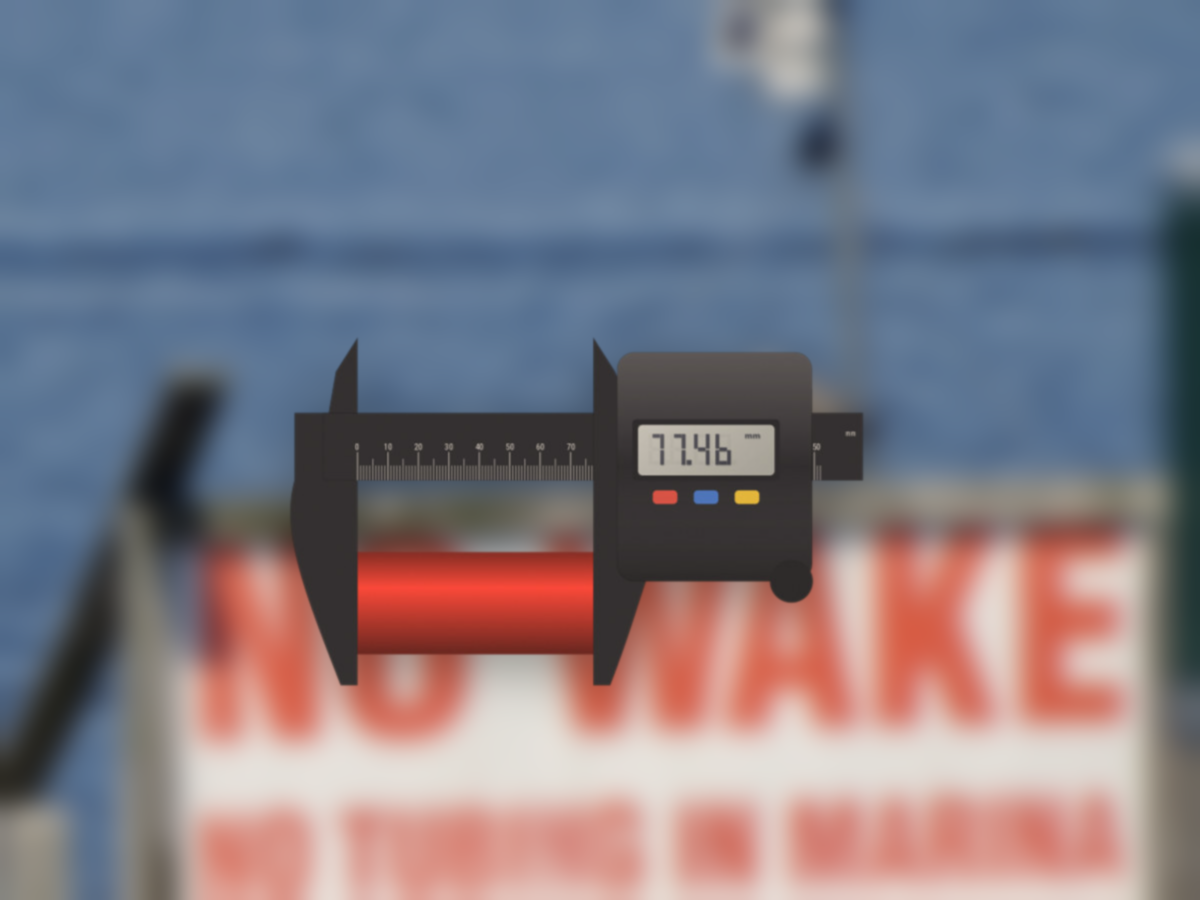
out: 77.46 mm
